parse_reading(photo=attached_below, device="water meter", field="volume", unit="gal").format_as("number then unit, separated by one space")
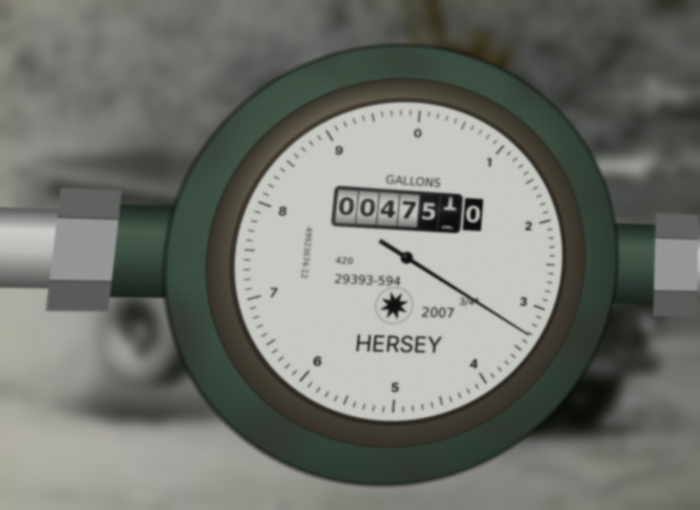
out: 47513.3 gal
